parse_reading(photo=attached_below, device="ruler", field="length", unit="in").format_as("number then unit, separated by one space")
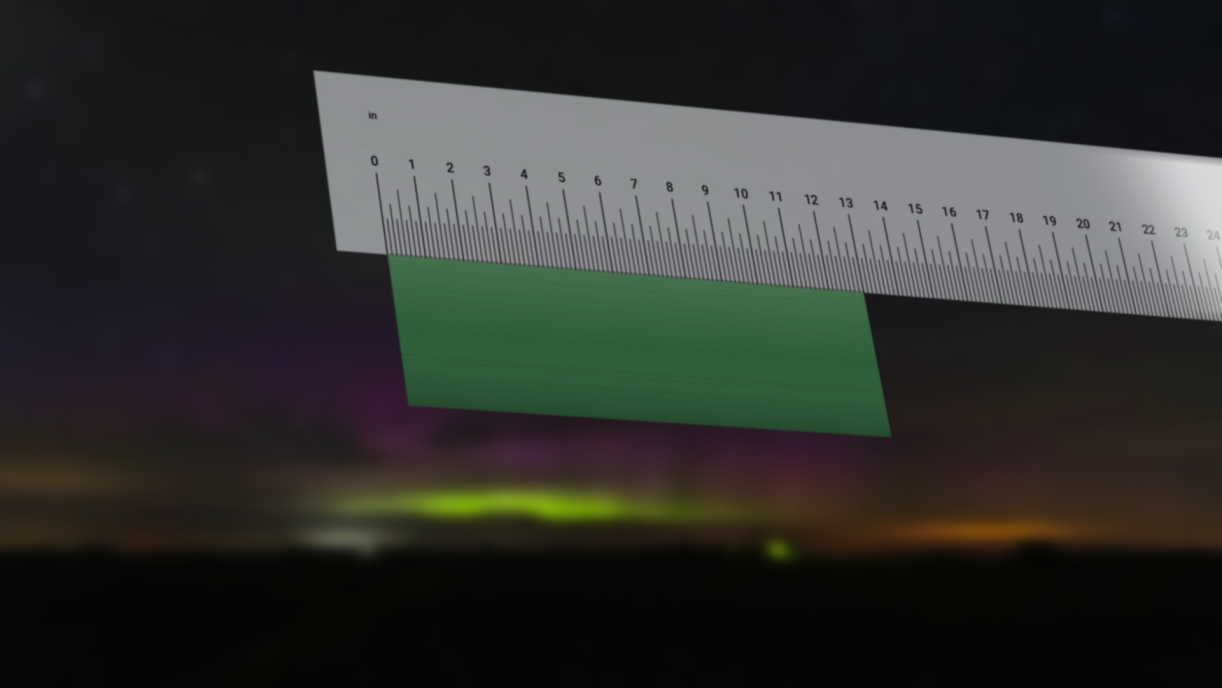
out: 13 in
